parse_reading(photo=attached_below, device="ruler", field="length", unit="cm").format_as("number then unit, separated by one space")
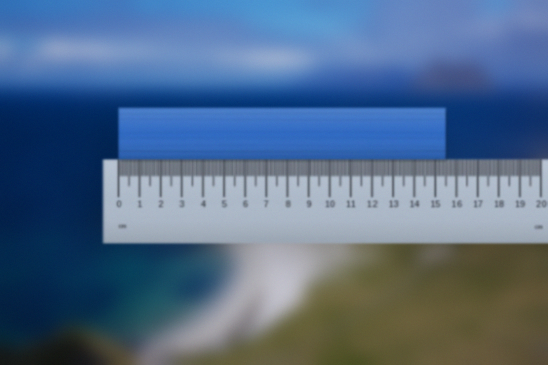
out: 15.5 cm
